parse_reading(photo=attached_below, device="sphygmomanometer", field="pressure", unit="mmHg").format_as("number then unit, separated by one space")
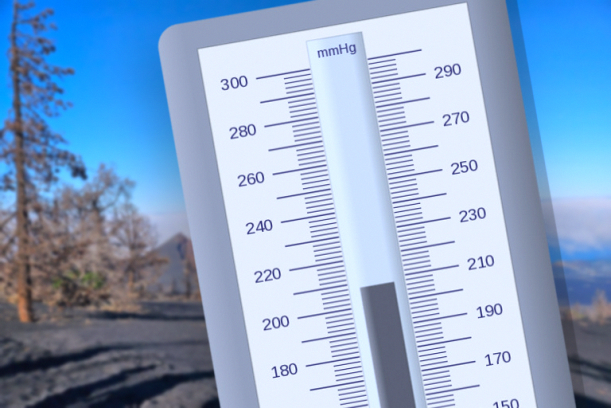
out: 208 mmHg
